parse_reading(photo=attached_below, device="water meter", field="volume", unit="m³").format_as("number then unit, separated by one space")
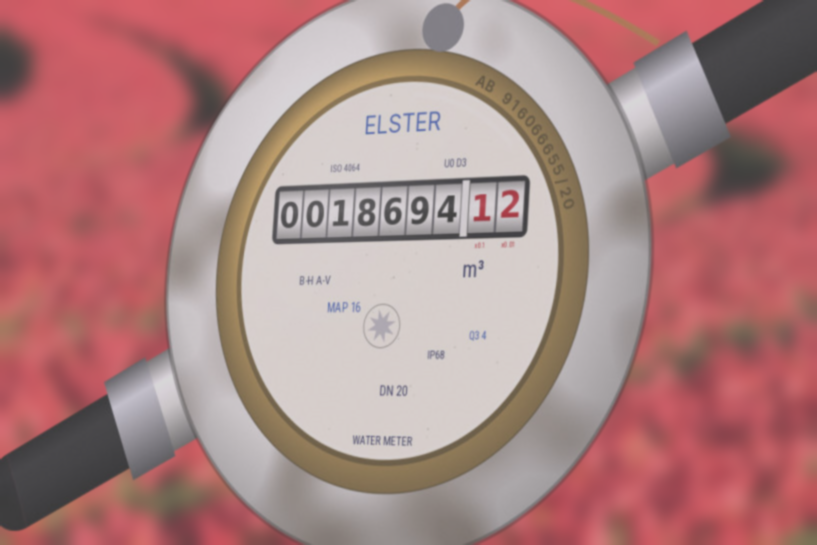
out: 18694.12 m³
